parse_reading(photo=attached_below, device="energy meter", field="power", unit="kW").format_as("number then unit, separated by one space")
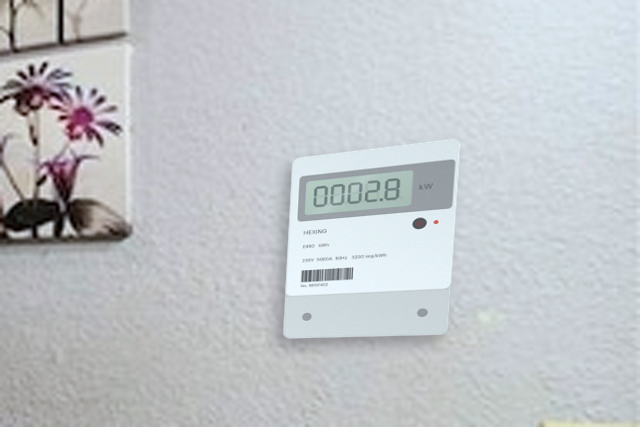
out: 2.8 kW
